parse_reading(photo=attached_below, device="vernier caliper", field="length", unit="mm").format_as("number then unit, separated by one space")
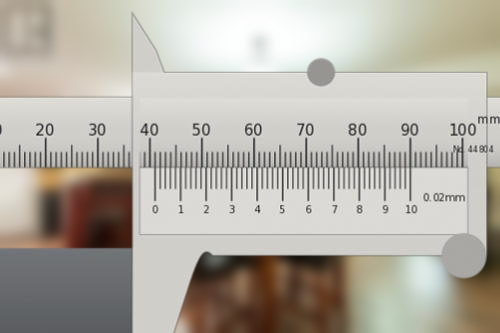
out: 41.0 mm
